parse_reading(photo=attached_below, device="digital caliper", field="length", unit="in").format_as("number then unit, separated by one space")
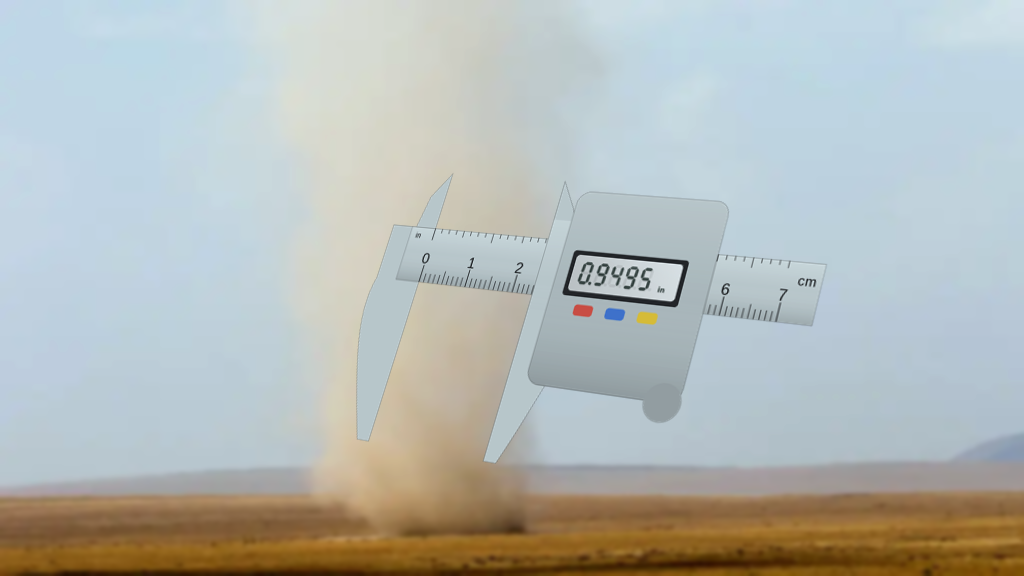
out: 0.9495 in
